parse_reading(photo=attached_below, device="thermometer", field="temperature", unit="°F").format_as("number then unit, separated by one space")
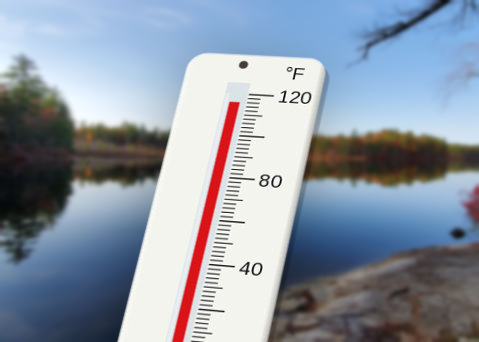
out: 116 °F
